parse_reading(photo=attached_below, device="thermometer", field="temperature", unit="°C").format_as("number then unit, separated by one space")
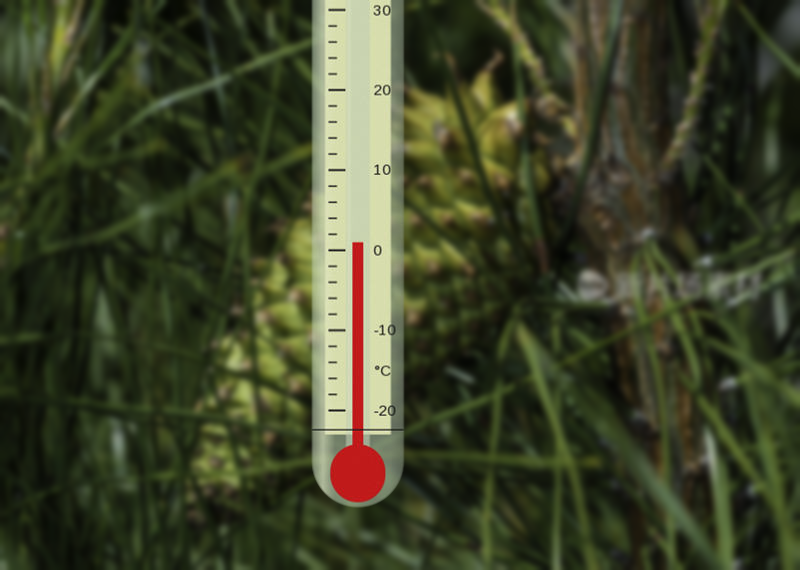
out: 1 °C
